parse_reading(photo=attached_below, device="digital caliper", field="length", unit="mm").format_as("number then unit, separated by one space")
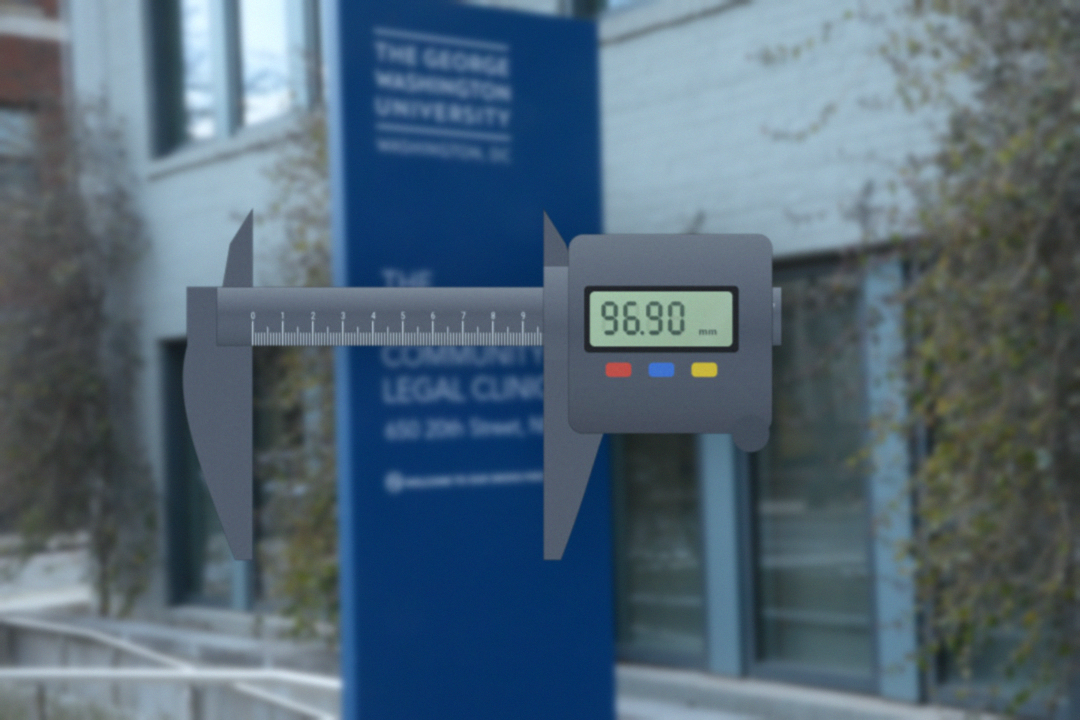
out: 96.90 mm
